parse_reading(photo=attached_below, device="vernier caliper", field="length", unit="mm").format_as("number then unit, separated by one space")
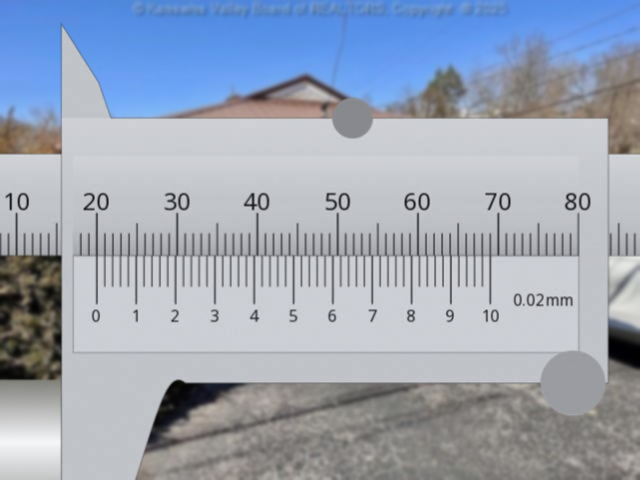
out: 20.0 mm
